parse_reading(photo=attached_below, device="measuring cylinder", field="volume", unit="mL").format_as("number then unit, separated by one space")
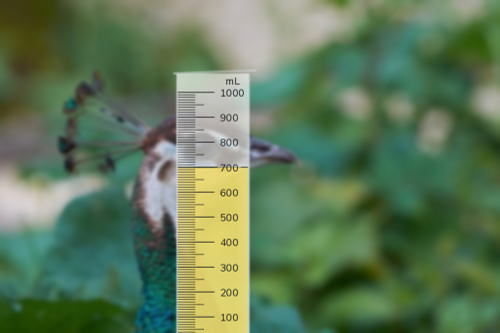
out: 700 mL
